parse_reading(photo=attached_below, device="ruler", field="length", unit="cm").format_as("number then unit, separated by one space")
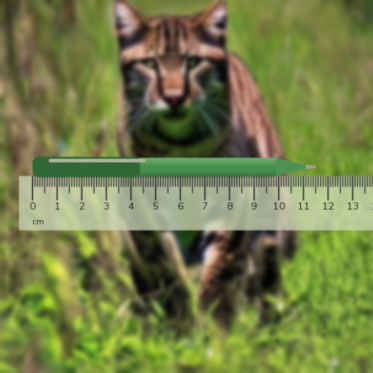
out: 11.5 cm
